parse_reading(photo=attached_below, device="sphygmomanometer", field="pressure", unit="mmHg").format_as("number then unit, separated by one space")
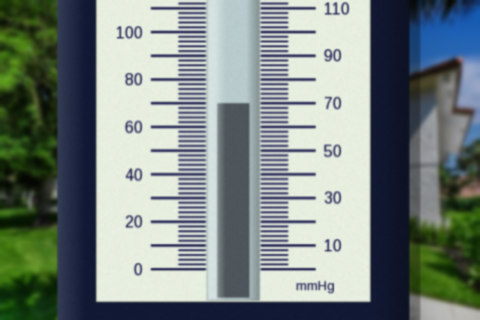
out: 70 mmHg
